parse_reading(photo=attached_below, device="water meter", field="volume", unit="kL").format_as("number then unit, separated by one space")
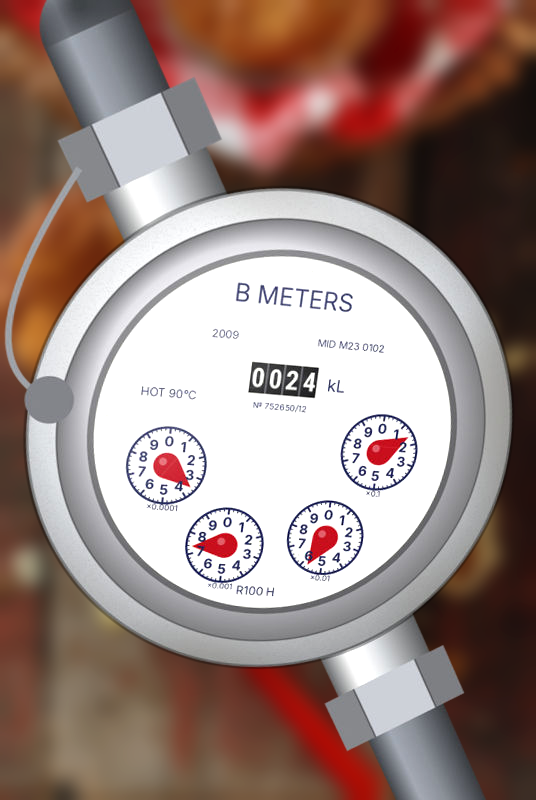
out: 24.1573 kL
